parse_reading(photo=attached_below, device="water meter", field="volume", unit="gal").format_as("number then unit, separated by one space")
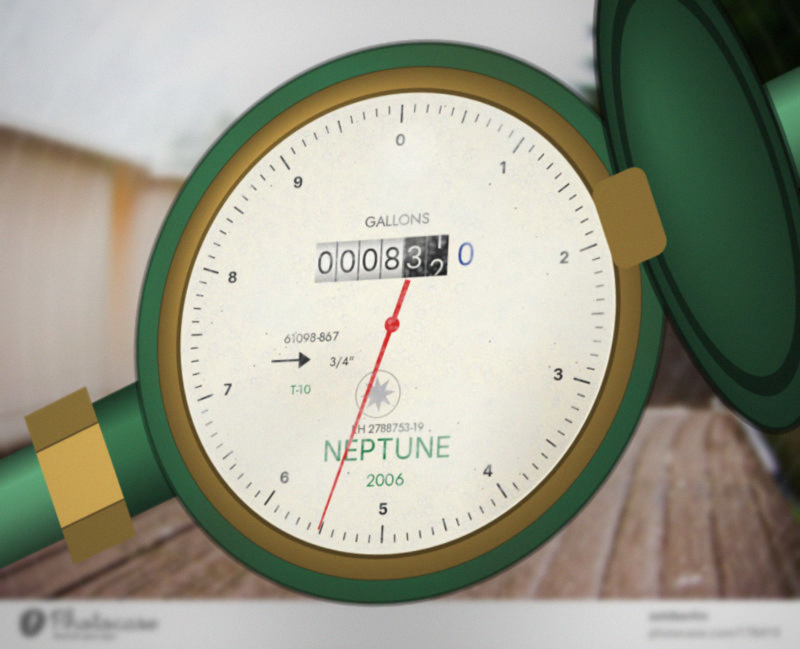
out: 8315.5 gal
